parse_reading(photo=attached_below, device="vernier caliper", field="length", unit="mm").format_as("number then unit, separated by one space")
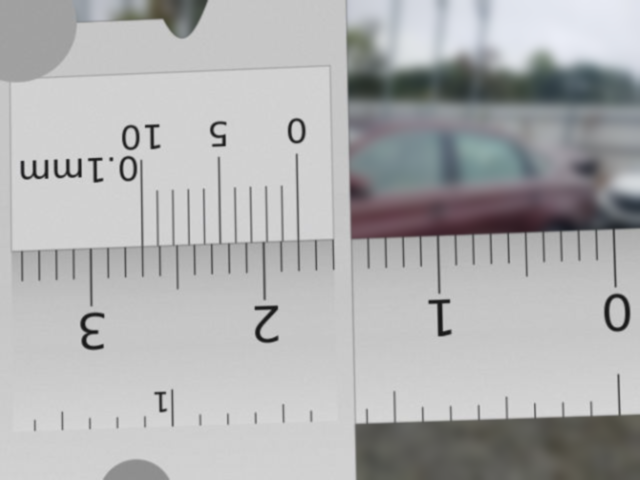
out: 18.0 mm
